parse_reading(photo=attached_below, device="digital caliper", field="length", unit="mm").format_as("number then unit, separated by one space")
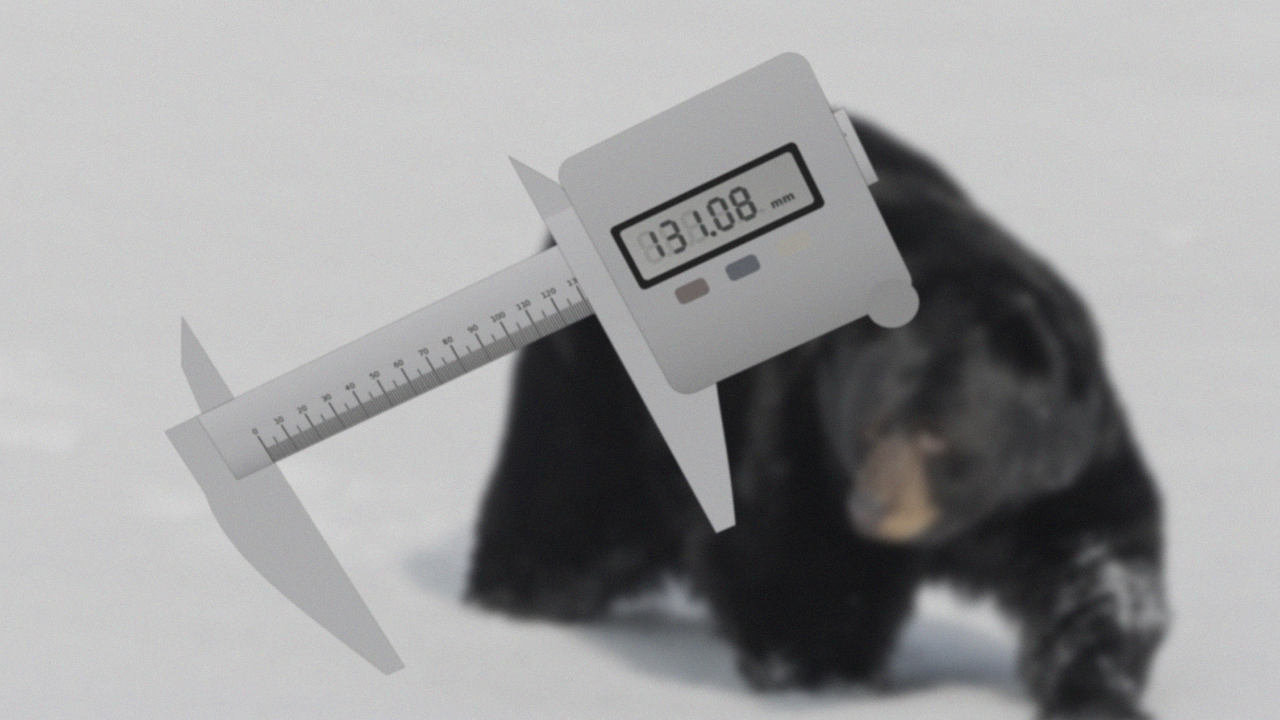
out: 131.08 mm
